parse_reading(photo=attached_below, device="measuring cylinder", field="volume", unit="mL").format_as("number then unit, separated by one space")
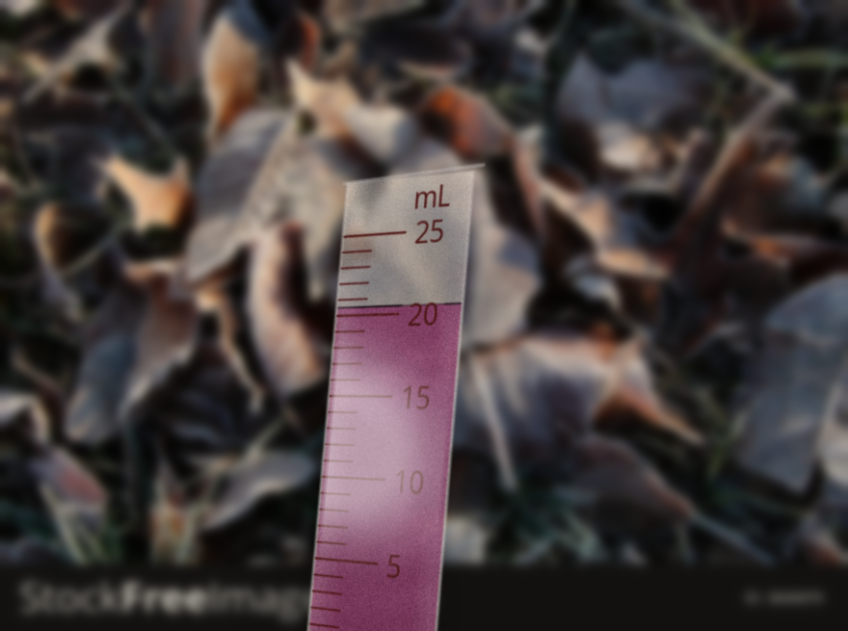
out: 20.5 mL
